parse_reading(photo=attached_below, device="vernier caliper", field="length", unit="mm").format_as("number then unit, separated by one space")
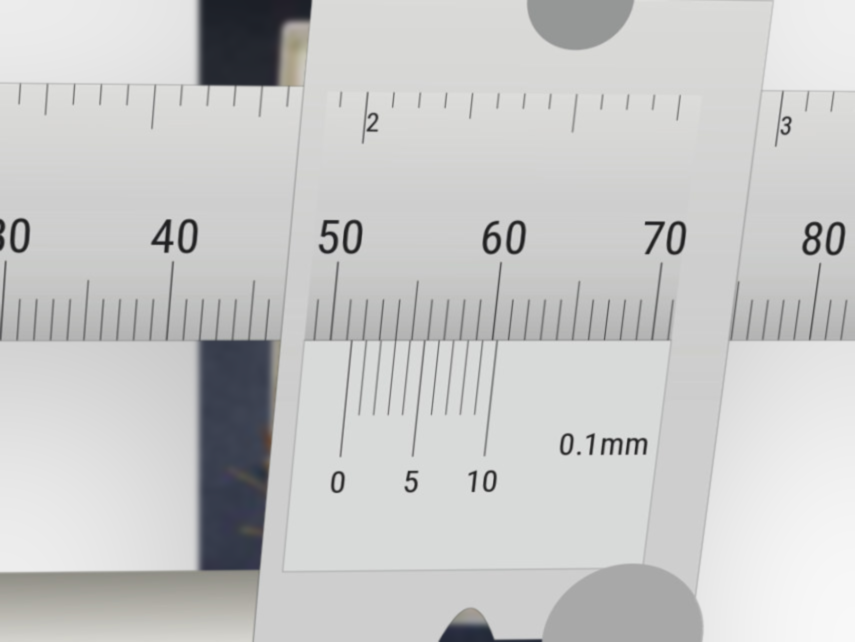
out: 51.3 mm
